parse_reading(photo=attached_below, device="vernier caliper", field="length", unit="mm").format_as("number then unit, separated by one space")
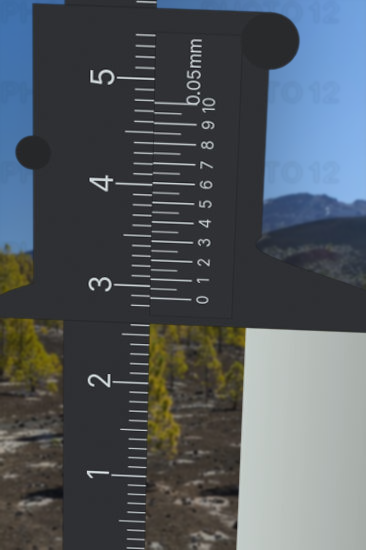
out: 28.8 mm
